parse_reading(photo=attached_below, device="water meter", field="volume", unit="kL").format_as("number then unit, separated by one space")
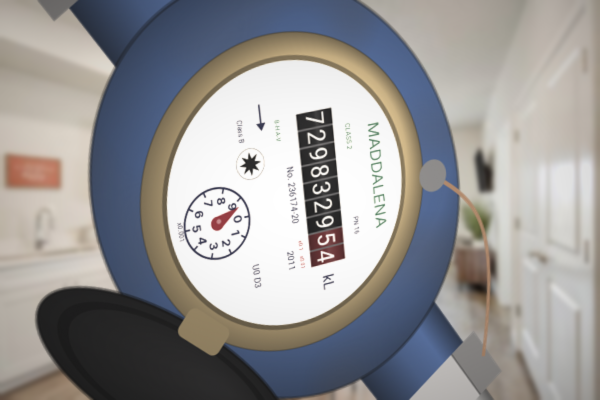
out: 7298329.539 kL
